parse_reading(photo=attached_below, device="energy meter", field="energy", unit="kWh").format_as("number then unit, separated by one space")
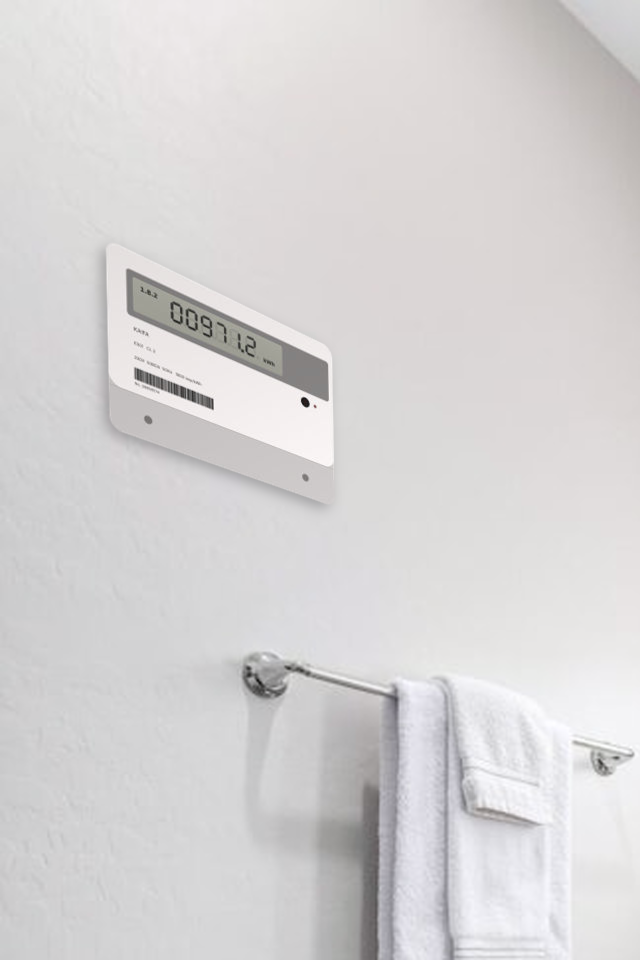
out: 971.2 kWh
